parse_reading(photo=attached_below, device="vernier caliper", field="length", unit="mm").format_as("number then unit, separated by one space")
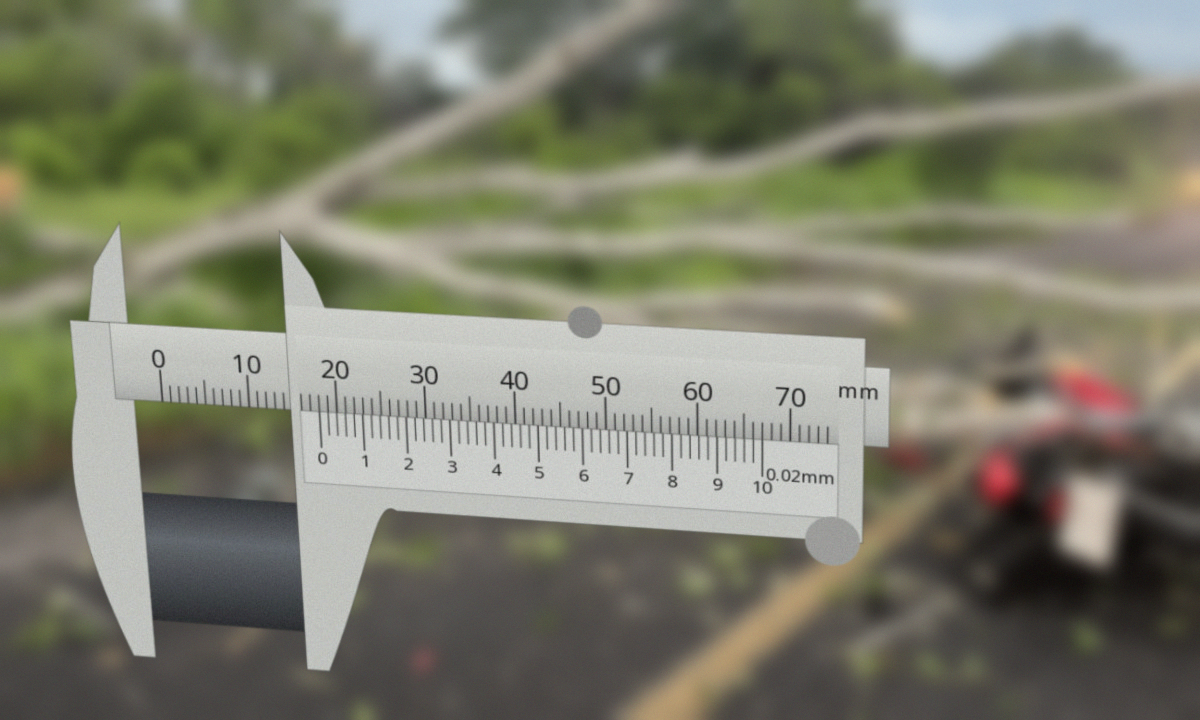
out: 18.0 mm
